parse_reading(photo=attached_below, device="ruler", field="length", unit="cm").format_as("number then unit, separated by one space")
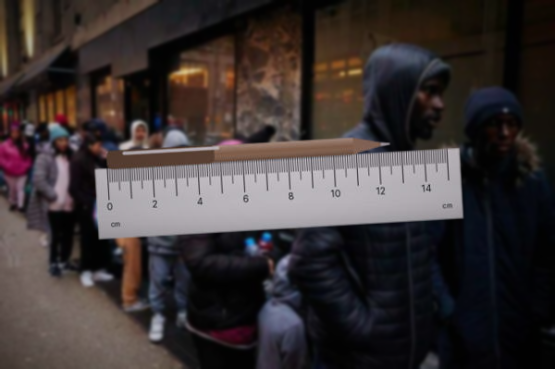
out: 12.5 cm
